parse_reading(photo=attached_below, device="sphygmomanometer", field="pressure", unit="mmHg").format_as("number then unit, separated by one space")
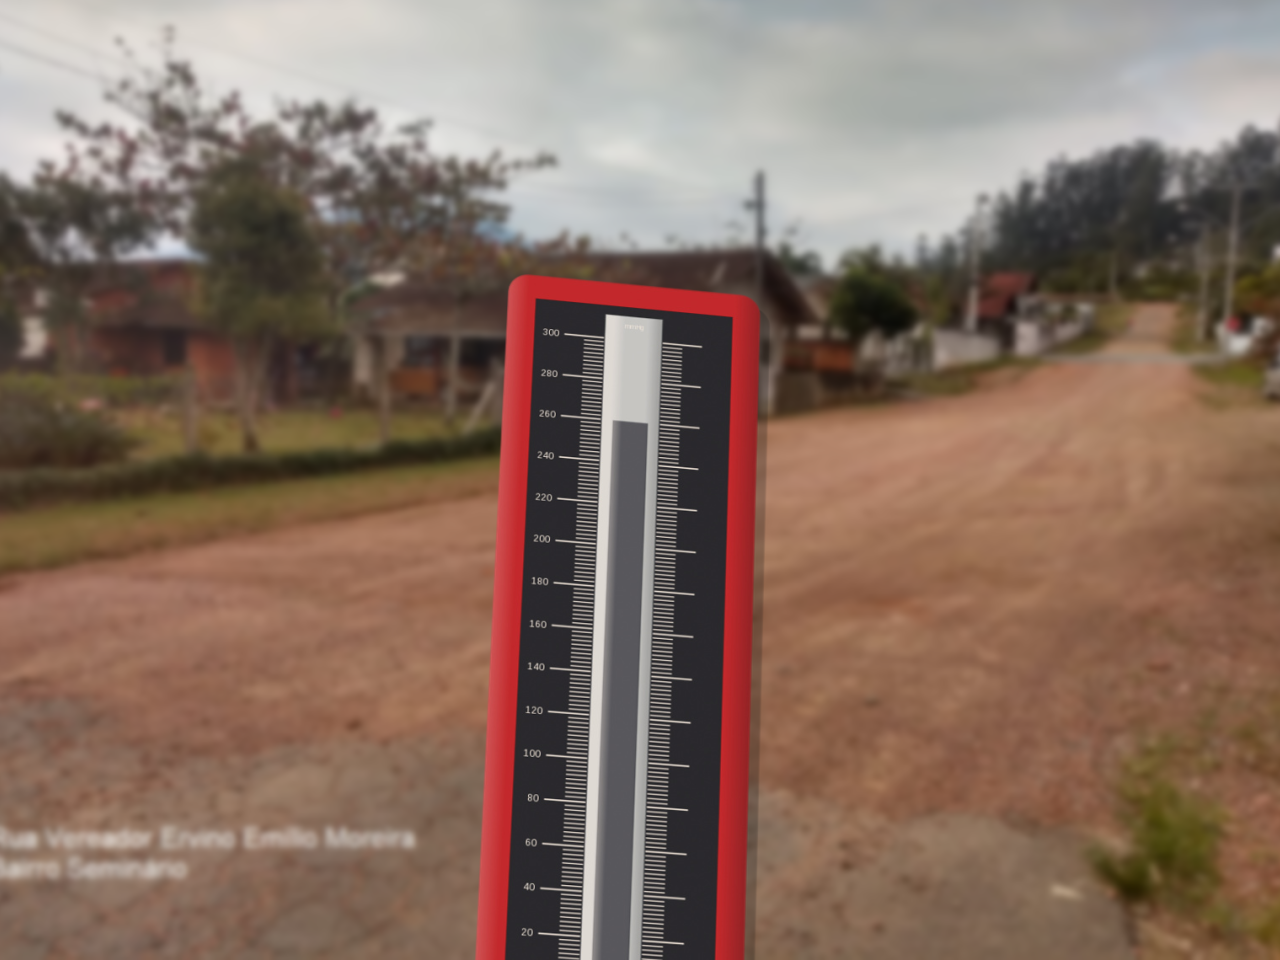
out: 260 mmHg
